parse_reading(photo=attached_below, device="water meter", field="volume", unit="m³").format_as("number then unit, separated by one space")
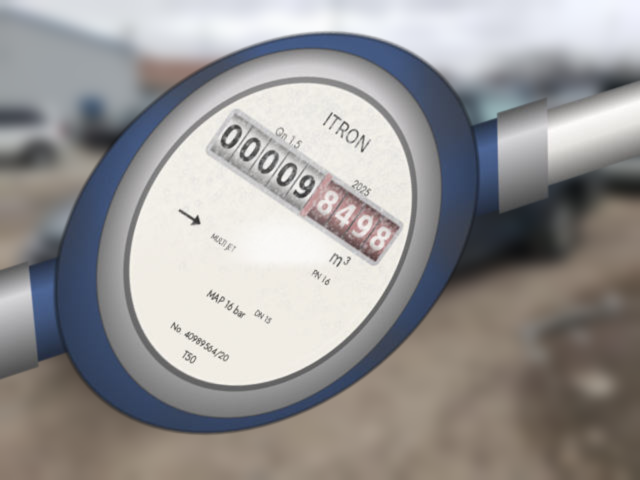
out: 9.8498 m³
